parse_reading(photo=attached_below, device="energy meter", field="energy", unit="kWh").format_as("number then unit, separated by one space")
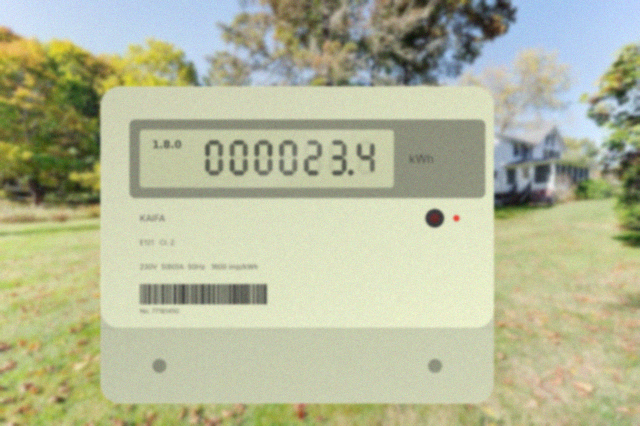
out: 23.4 kWh
